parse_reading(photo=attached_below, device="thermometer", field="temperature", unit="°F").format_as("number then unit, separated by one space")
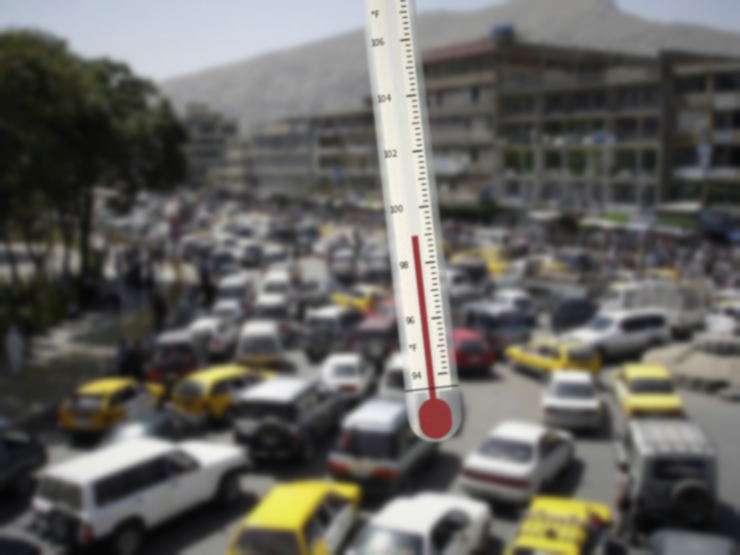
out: 99 °F
